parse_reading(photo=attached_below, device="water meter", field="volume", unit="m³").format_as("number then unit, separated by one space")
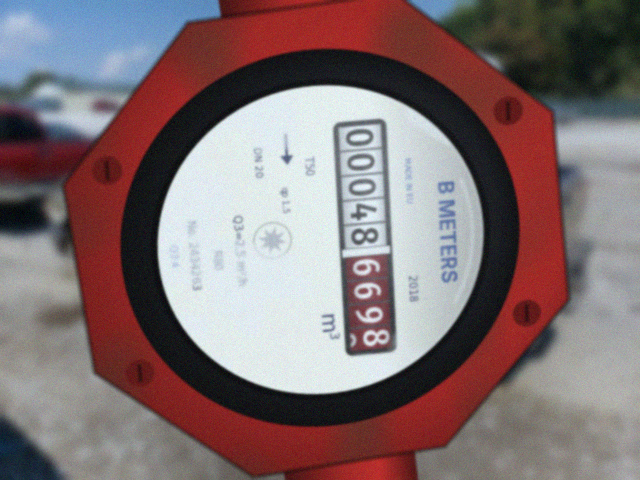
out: 48.6698 m³
